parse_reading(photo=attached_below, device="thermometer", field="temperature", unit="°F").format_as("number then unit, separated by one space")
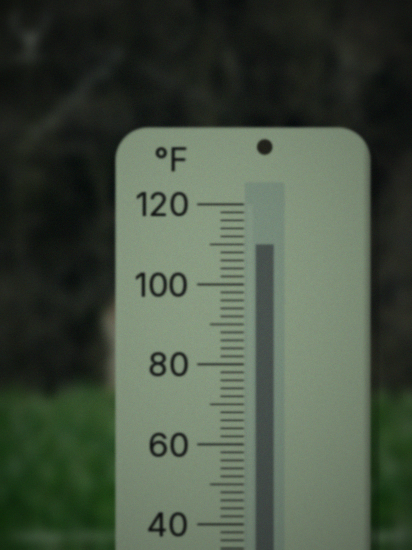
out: 110 °F
